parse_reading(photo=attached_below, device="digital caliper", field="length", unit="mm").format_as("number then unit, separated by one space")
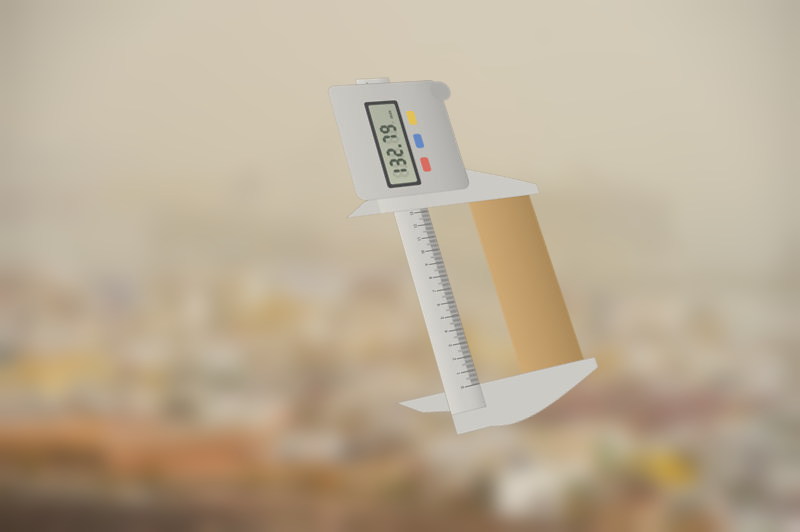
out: 132.79 mm
